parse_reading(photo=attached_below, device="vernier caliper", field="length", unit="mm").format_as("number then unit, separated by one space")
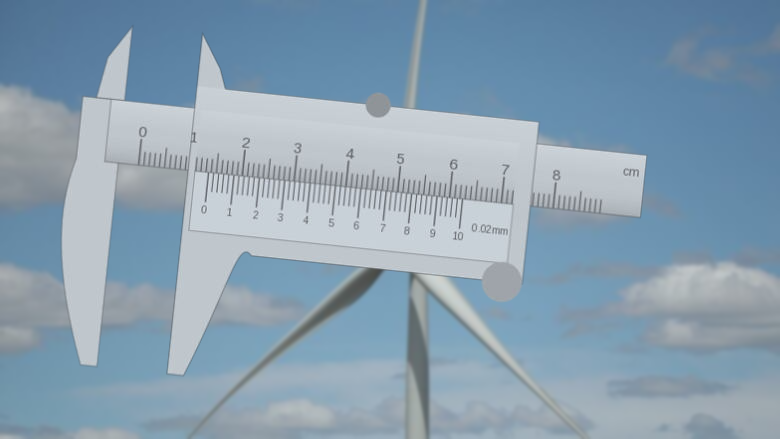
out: 13.5 mm
